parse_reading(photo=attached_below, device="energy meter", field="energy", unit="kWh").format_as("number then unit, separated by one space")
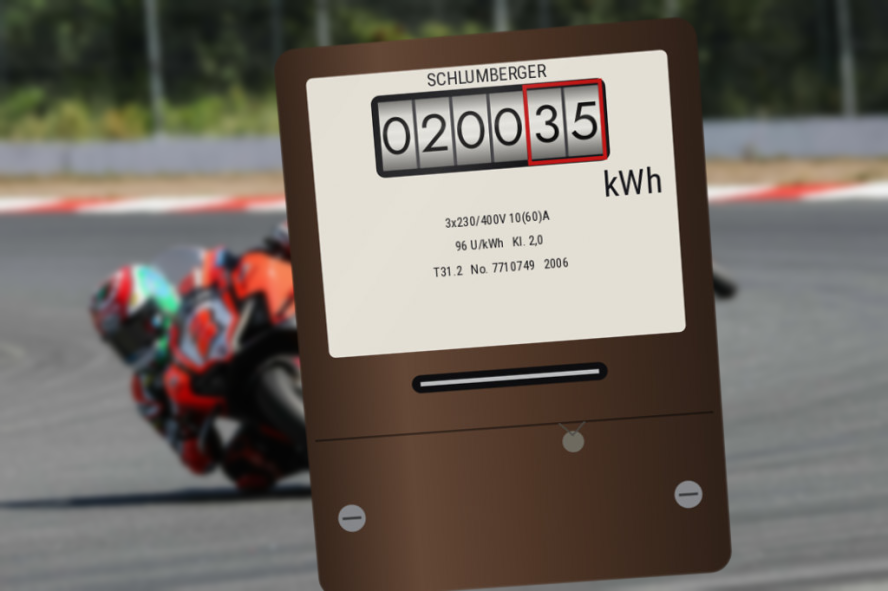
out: 200.35 kWh
